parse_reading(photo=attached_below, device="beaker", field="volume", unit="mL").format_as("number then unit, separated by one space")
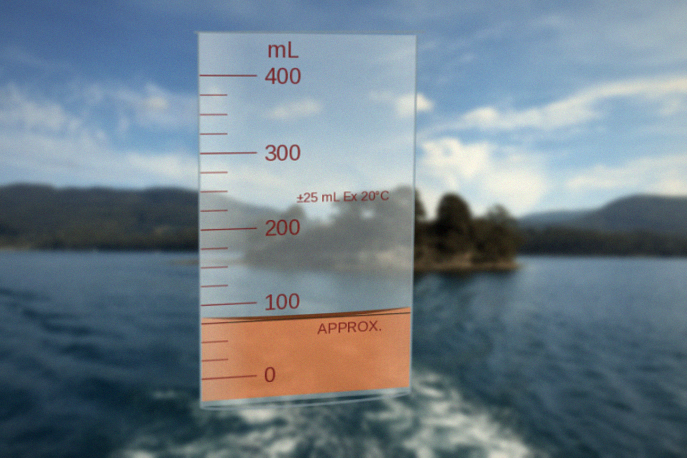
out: 75 mL
